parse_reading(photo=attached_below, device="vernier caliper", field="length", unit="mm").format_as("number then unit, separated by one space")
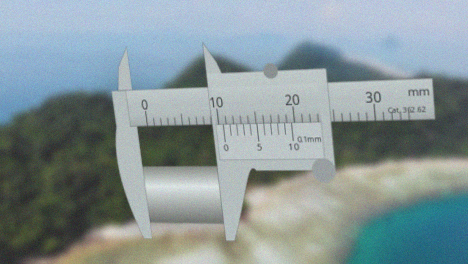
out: 10.6 mm
